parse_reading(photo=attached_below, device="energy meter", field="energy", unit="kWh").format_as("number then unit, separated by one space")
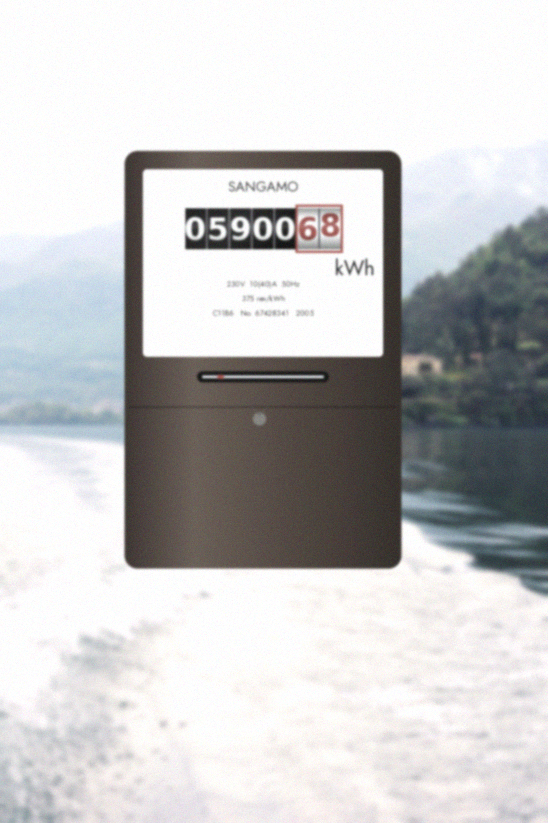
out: 5900.68 kWh
